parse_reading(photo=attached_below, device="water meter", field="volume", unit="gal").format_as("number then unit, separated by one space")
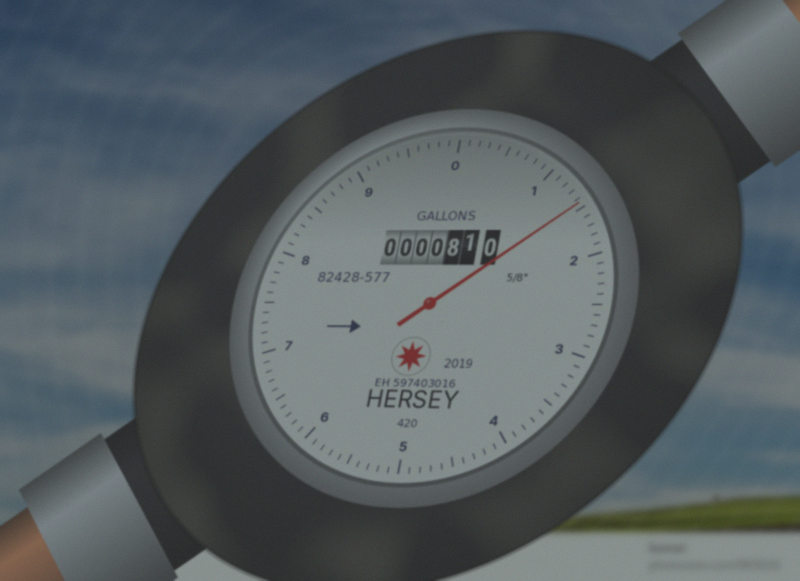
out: 811.4 gal
